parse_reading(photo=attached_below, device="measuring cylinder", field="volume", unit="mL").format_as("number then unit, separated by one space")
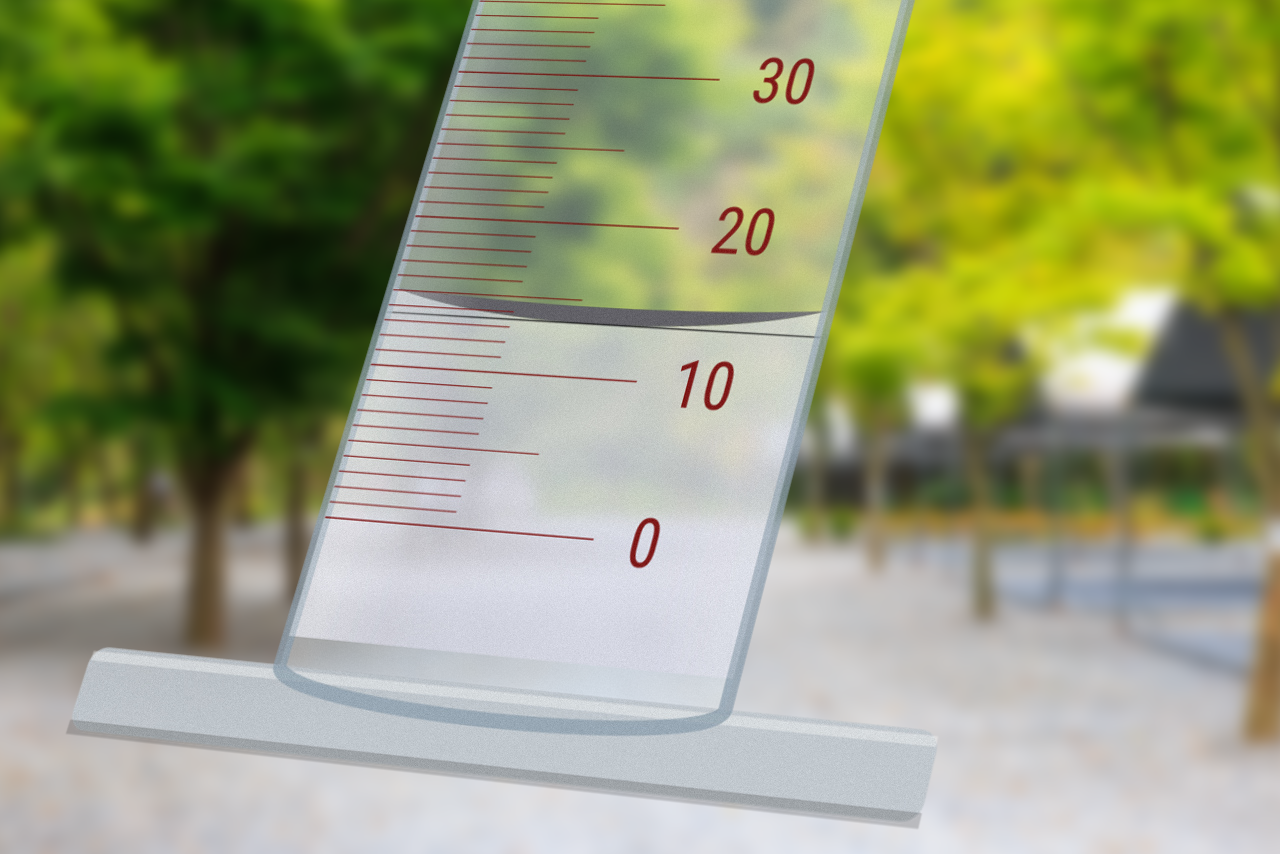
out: 13.5 mL
